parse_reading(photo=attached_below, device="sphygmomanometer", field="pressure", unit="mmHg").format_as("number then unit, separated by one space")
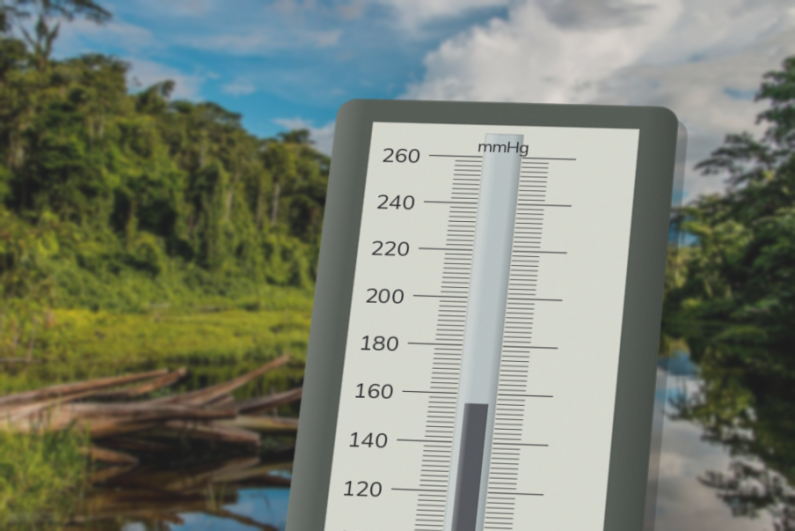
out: 156 mmHg
